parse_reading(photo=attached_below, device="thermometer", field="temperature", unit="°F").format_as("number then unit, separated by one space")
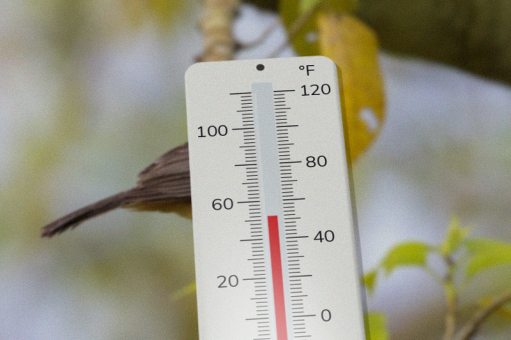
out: 52 °F
